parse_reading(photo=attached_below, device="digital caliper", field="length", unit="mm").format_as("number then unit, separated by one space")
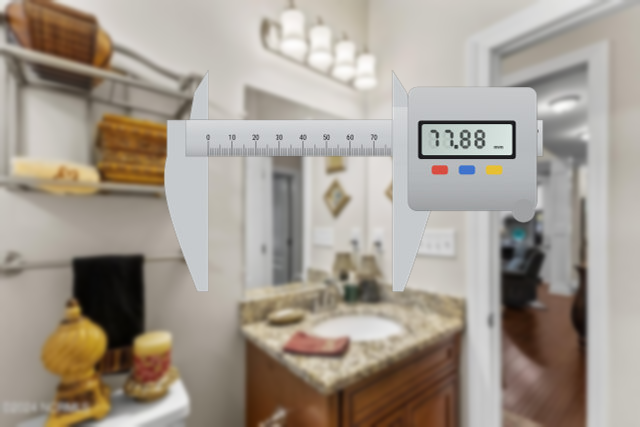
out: 77.88 mm
